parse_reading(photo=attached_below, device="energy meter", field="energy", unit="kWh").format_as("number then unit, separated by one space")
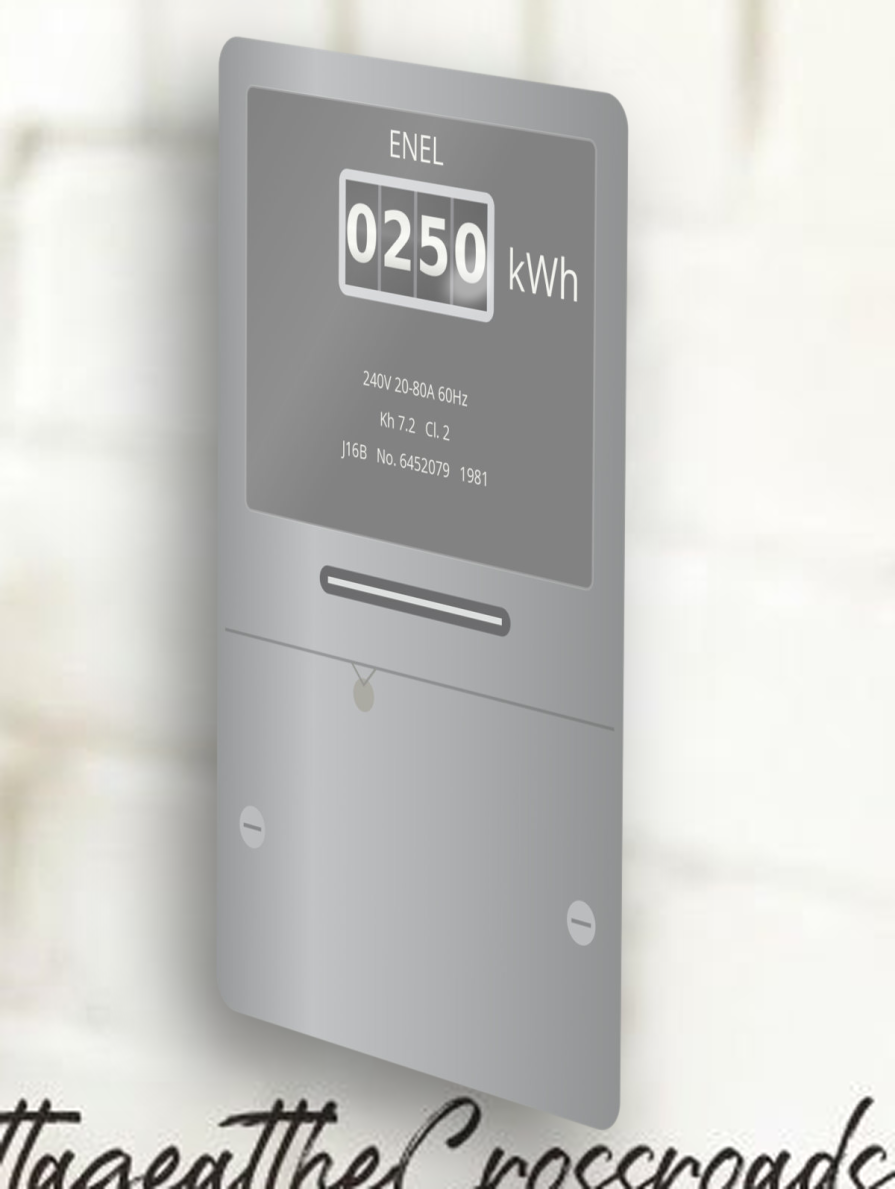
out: 250 kWh
